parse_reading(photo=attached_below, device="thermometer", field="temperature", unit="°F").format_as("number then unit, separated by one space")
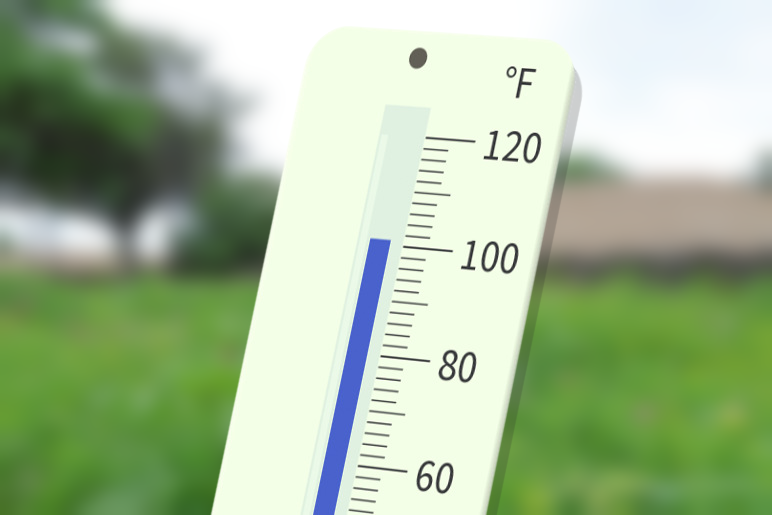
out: 101 °F
